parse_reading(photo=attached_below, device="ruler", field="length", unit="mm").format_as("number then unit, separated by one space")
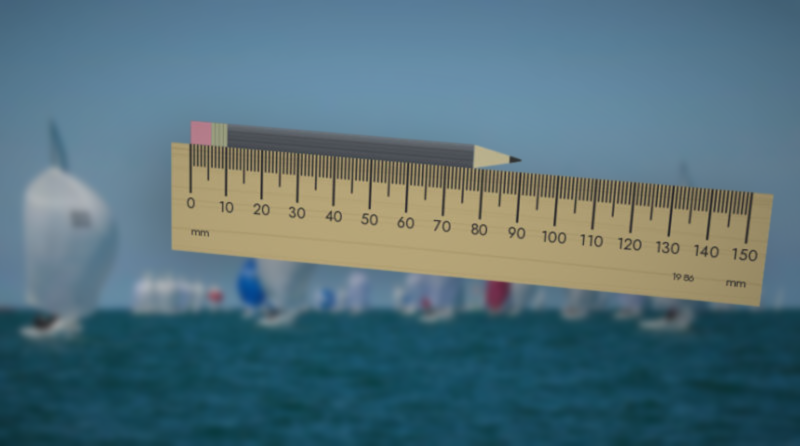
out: 90 mm
